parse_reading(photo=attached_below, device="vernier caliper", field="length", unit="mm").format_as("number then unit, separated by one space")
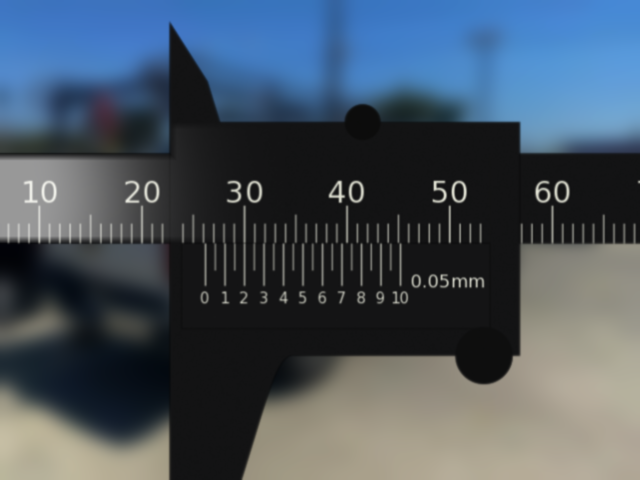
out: 26.2 mm
